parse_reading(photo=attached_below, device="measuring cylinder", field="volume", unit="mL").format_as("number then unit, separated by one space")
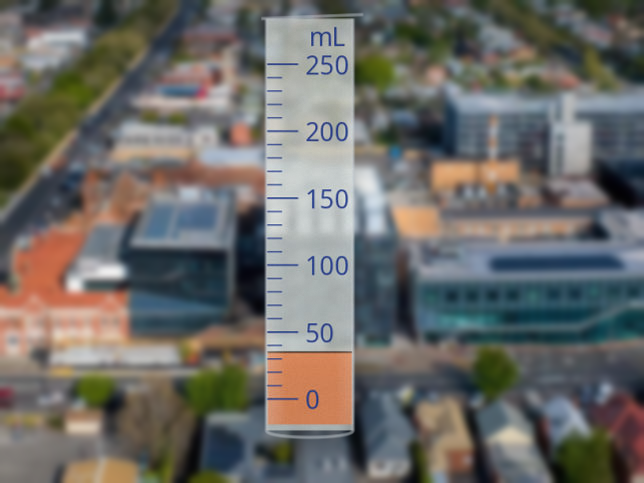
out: 35 mL
